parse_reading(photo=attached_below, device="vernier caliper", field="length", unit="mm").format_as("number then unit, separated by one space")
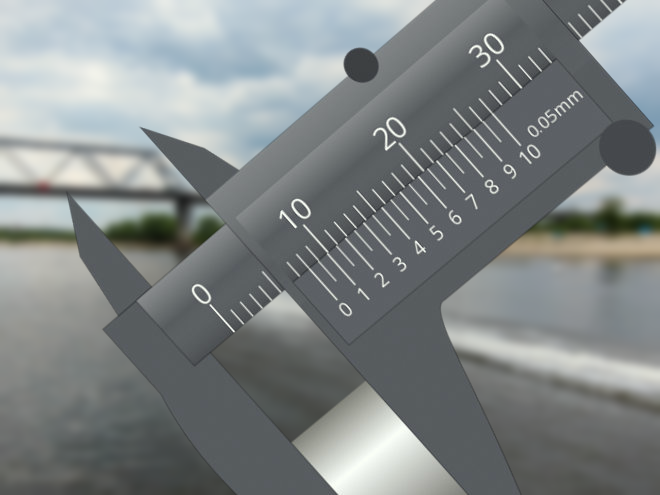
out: 8.0 mm
